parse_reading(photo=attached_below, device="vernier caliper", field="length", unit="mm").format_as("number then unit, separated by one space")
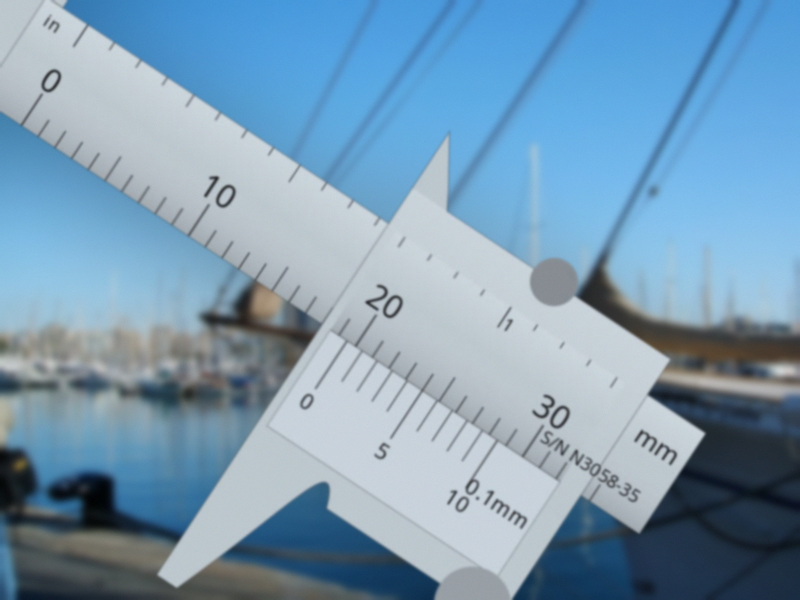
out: 19.5 mm
